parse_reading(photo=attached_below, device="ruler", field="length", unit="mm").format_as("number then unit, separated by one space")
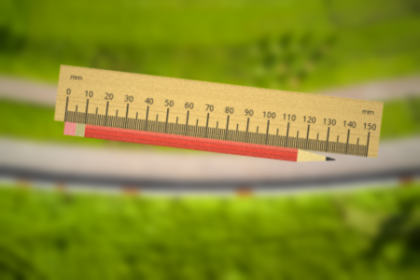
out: 135 mm
